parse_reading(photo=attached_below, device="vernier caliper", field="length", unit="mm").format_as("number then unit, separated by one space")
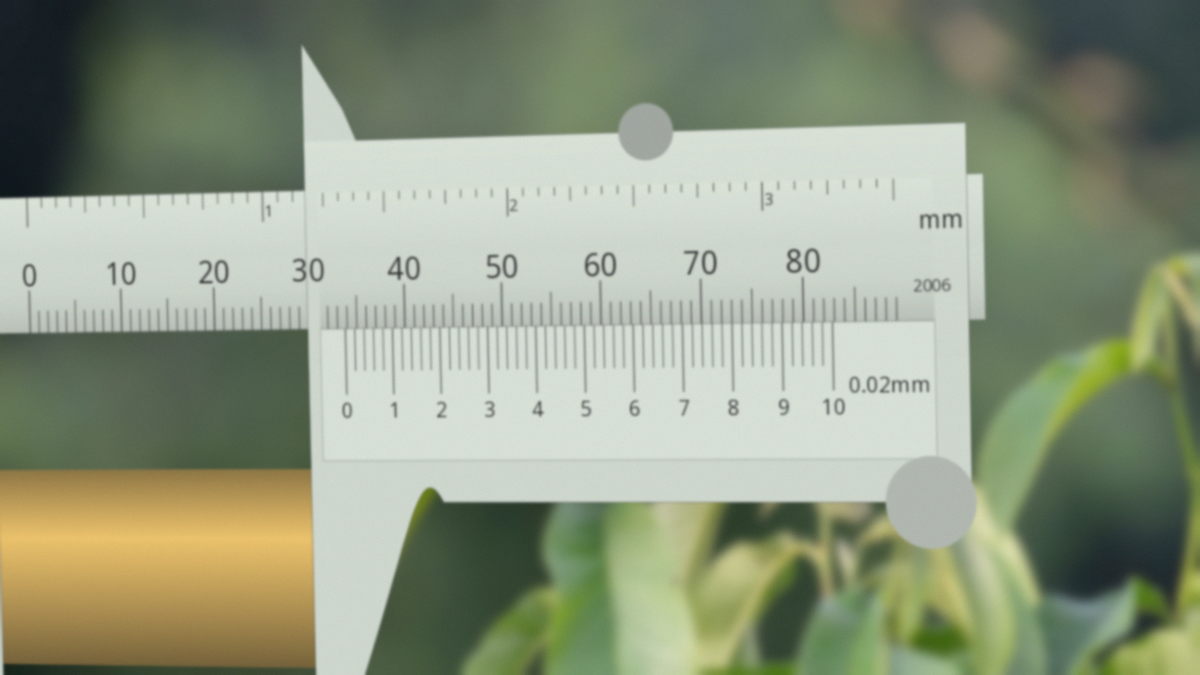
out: 33.8 mm
